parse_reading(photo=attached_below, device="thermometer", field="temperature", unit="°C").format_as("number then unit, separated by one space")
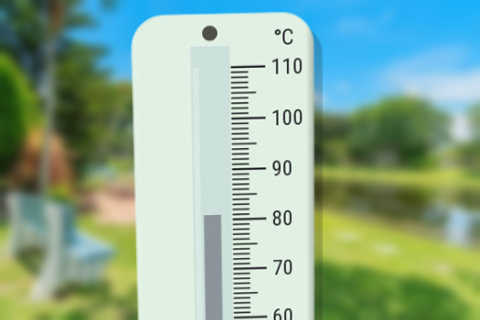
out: 81 °C
